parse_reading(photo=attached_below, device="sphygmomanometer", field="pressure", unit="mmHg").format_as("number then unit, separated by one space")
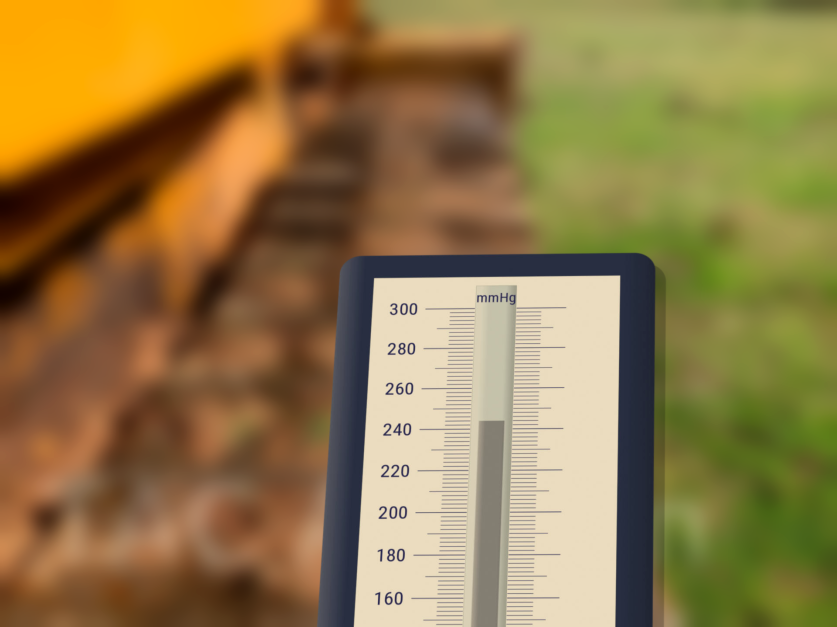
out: 244 mmHg
